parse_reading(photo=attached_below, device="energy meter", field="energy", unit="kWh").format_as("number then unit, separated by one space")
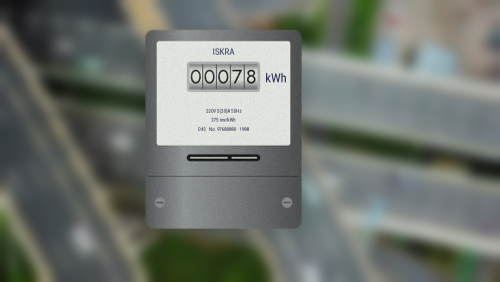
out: 78 kWh
